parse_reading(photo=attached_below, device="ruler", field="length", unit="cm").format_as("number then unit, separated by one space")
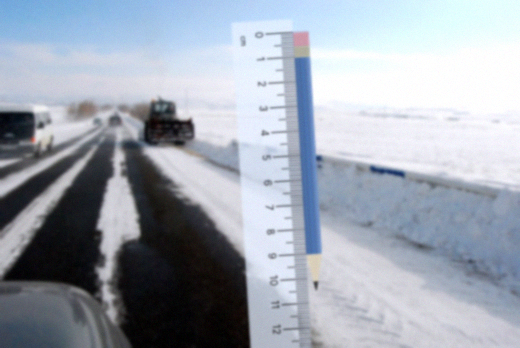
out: 10.5 cm
